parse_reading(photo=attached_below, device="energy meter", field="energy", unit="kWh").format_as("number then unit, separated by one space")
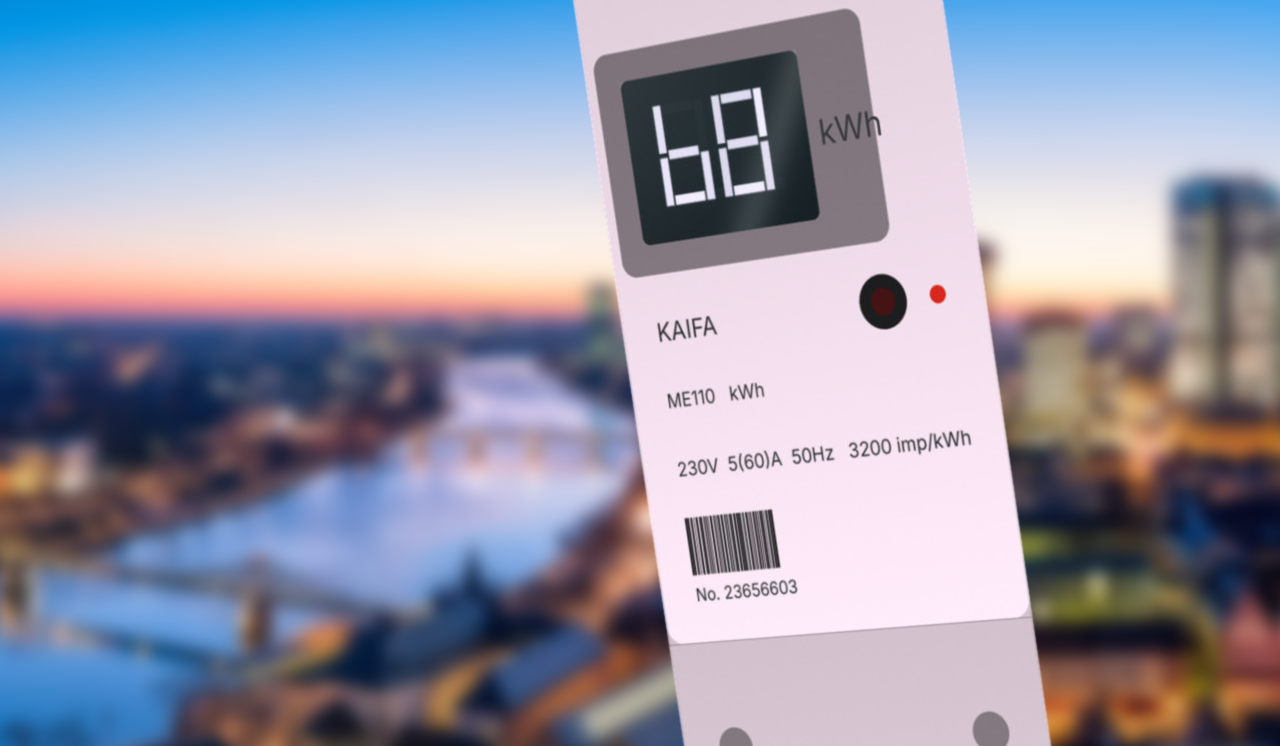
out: 68 kWh
